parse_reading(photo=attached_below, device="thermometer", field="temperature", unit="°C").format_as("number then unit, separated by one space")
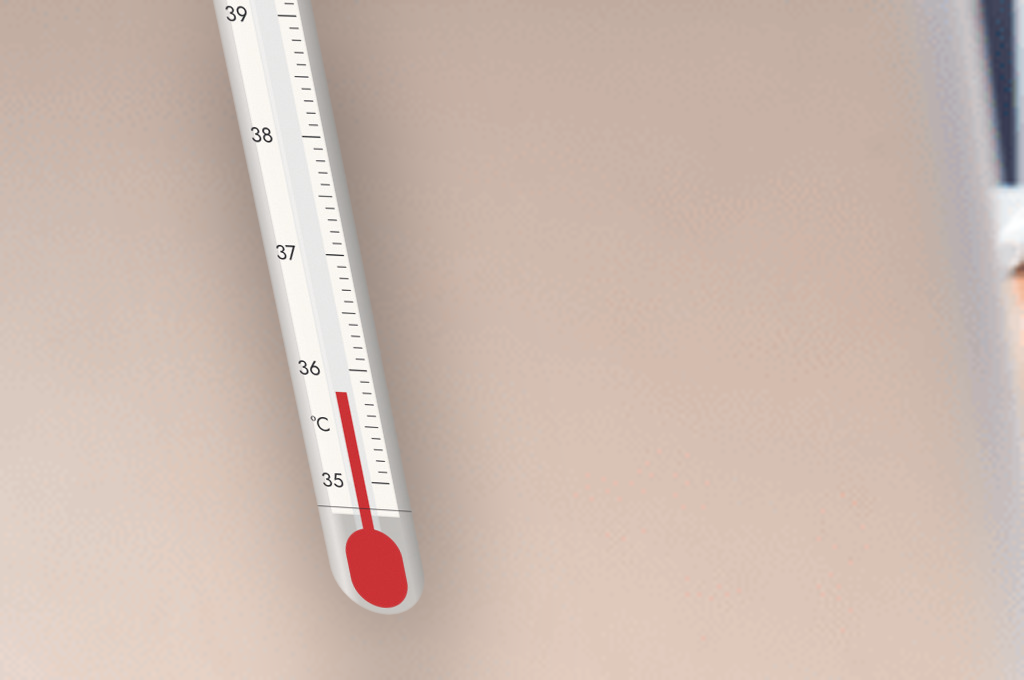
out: 35.8 °C
